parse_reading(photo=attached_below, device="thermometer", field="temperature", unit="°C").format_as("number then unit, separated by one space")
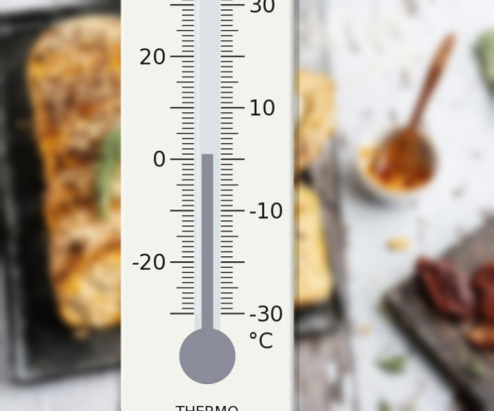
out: 1 °C
